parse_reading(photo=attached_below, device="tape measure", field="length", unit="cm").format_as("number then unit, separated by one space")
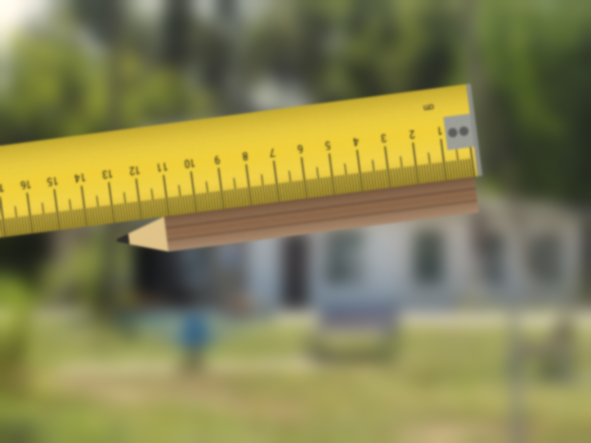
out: 13 cm
